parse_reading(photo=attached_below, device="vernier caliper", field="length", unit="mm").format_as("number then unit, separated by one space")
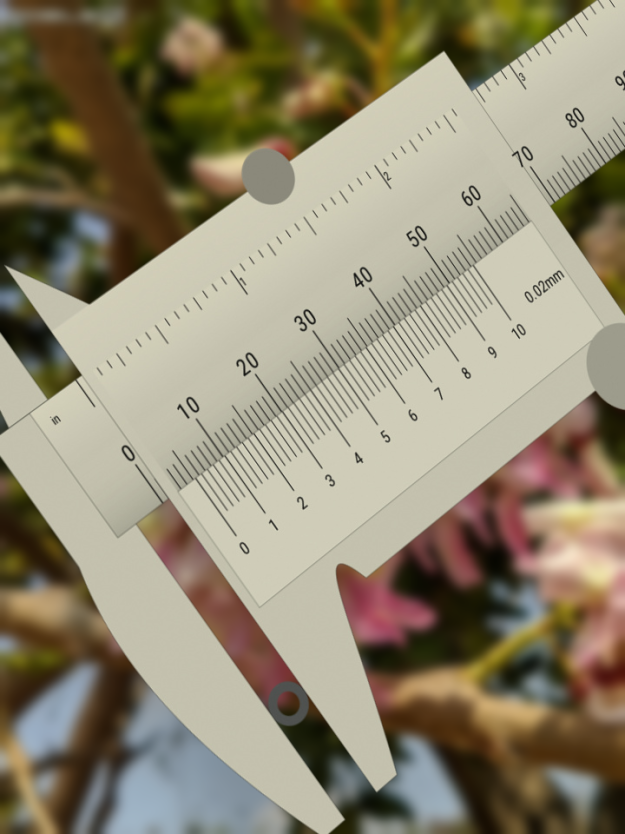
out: 5.4 mm
